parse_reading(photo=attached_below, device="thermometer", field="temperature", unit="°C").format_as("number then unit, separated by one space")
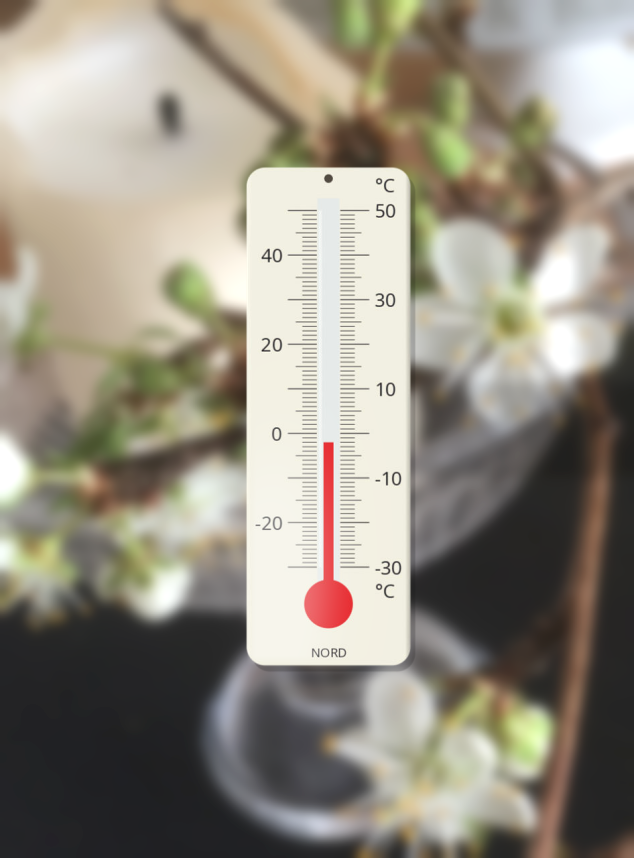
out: -2 °C
